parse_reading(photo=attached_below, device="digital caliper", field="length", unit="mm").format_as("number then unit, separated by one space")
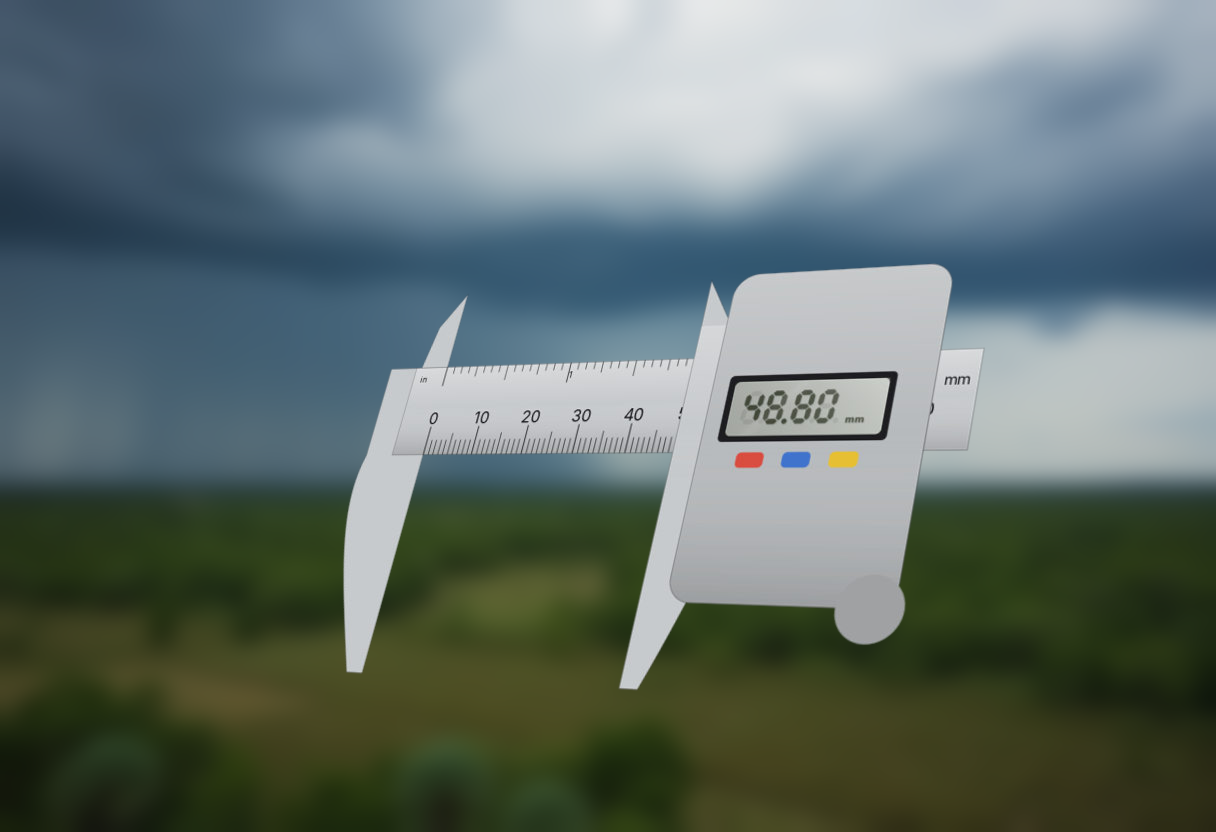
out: 48.80 mm
